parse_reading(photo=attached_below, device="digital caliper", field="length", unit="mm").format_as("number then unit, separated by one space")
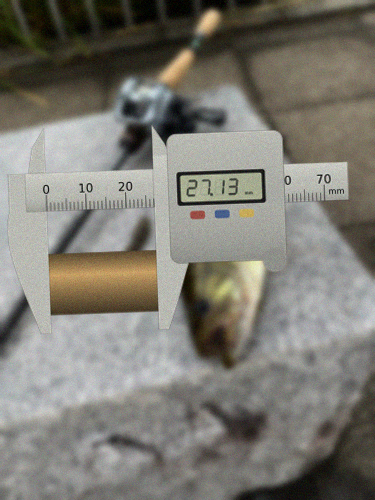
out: 27.13 mm
